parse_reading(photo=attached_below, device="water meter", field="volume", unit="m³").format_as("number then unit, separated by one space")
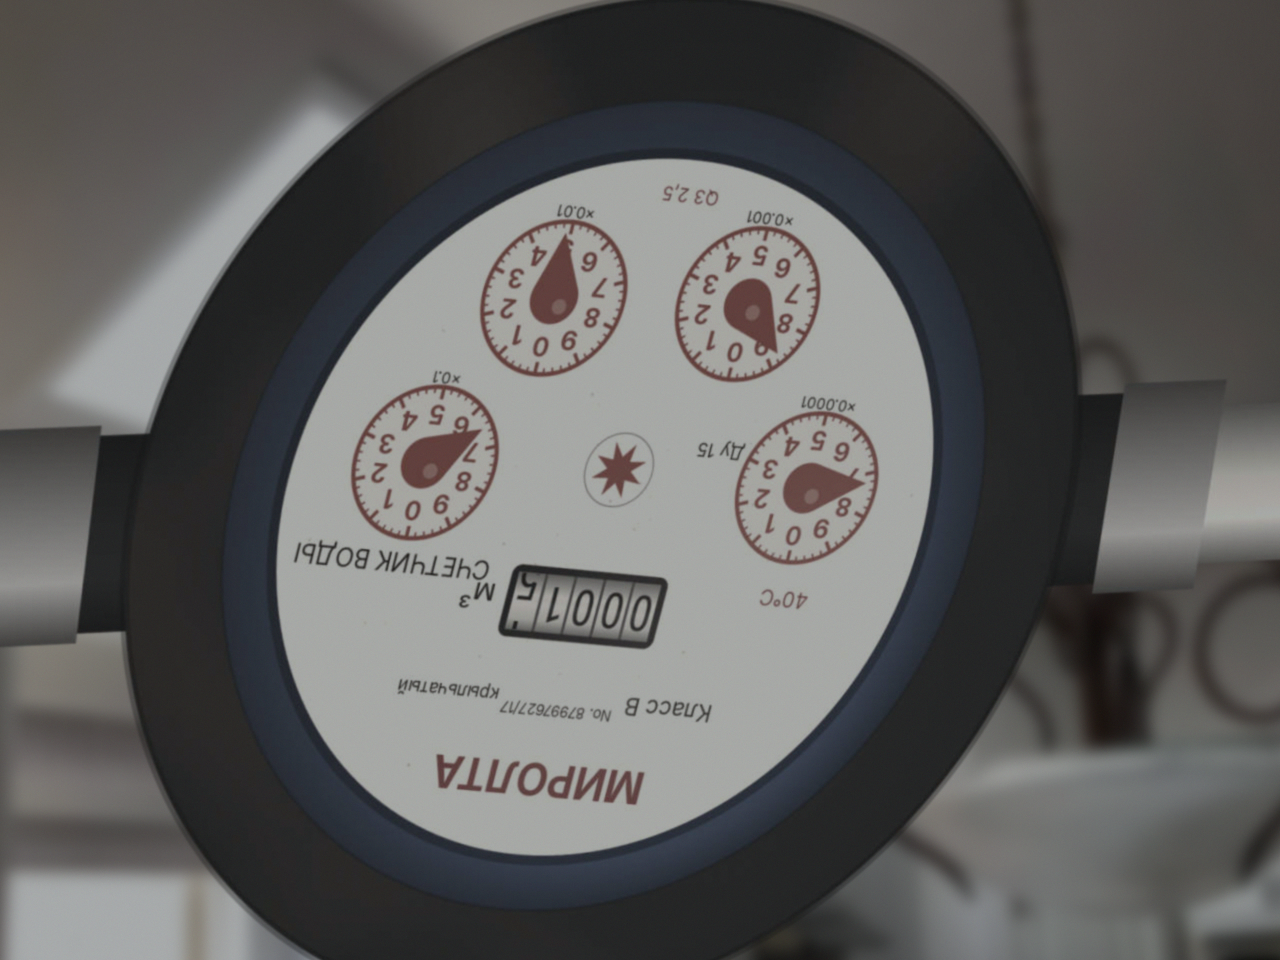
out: 14.6487 m³
